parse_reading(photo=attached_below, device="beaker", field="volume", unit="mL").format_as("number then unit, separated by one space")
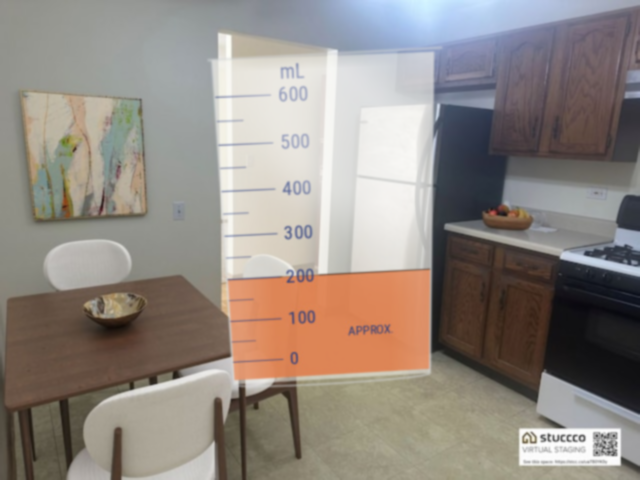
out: 200 mL
